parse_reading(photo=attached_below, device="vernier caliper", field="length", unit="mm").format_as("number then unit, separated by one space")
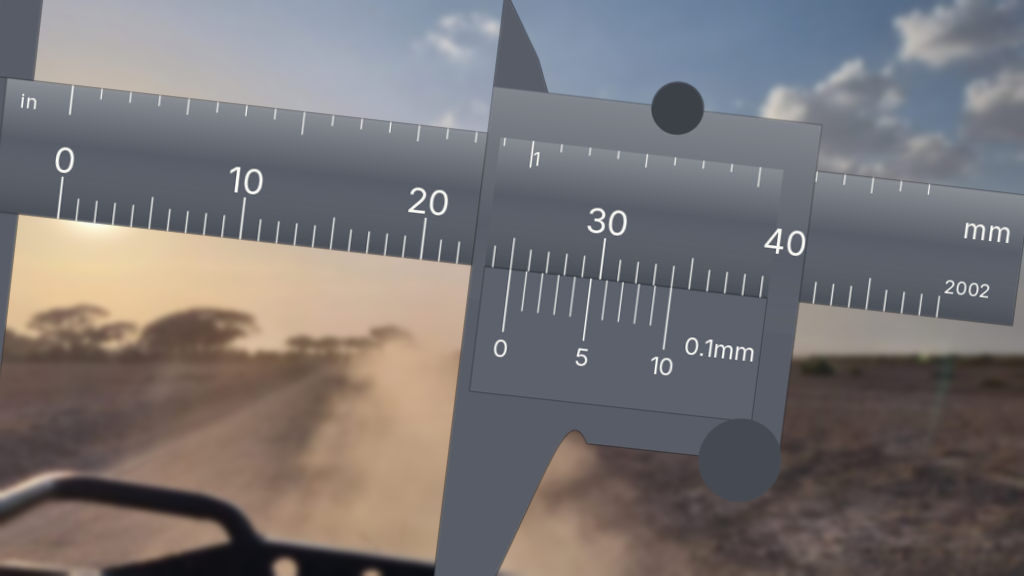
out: 25.0 mm
